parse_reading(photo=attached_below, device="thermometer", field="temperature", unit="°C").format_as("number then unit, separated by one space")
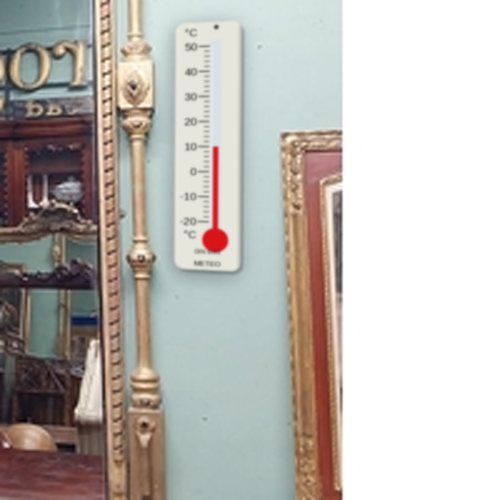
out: 10 °C
